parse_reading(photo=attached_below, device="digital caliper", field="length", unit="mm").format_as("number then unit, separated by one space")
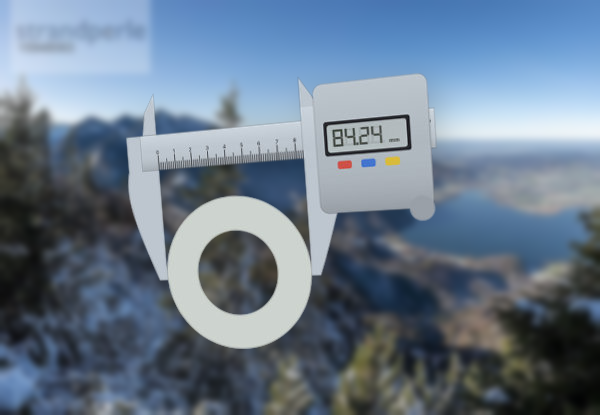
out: 84.24 mm
